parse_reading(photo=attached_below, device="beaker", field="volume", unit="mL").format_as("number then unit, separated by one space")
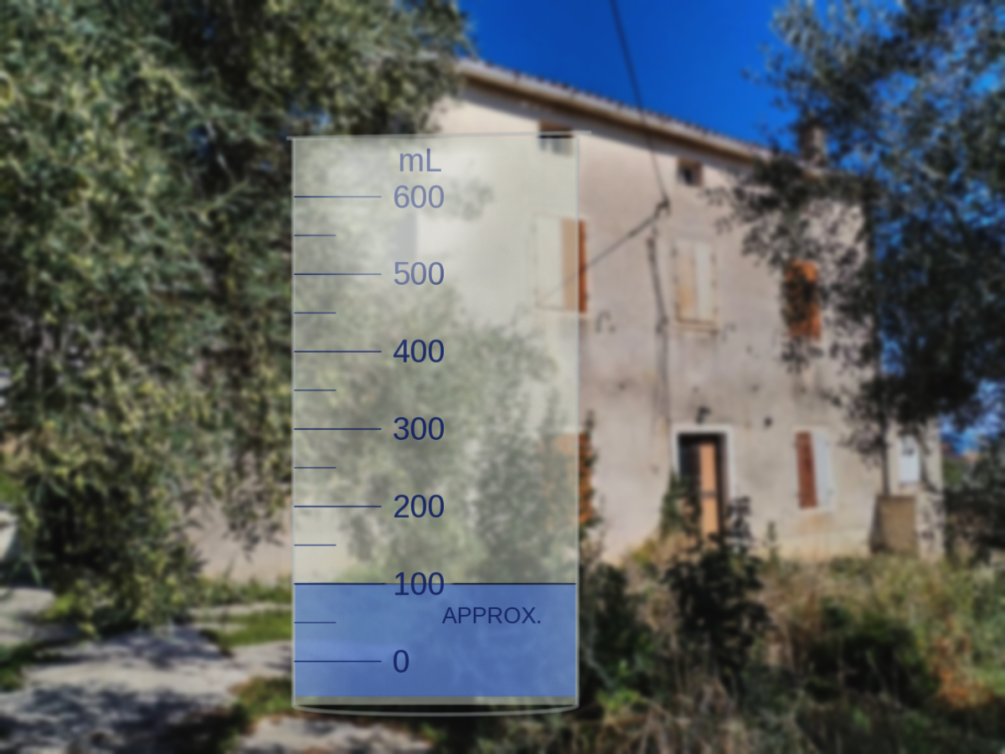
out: 100 mL
